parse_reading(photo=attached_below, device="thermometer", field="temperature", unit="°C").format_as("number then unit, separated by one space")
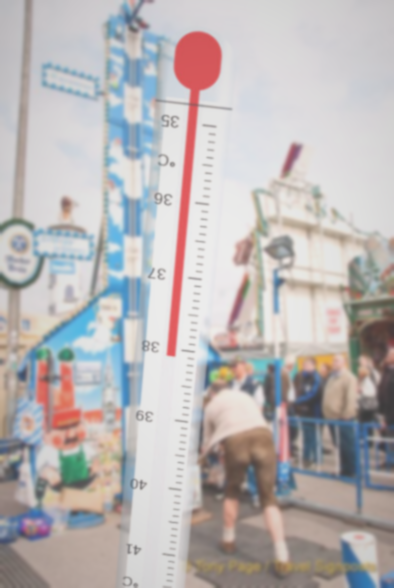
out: 38.1 °C
